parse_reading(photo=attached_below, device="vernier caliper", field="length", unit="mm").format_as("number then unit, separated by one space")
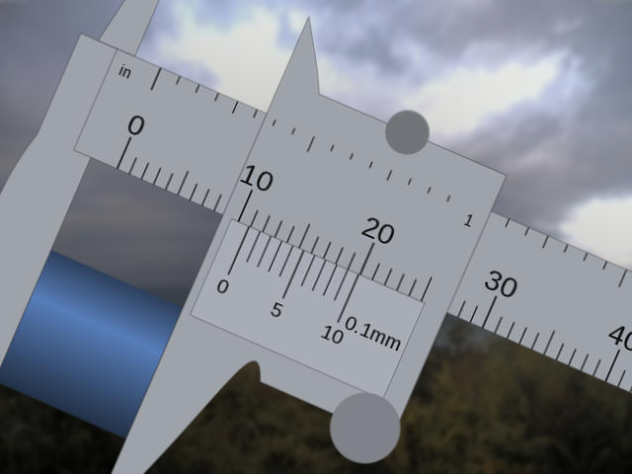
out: 10.9 mm
